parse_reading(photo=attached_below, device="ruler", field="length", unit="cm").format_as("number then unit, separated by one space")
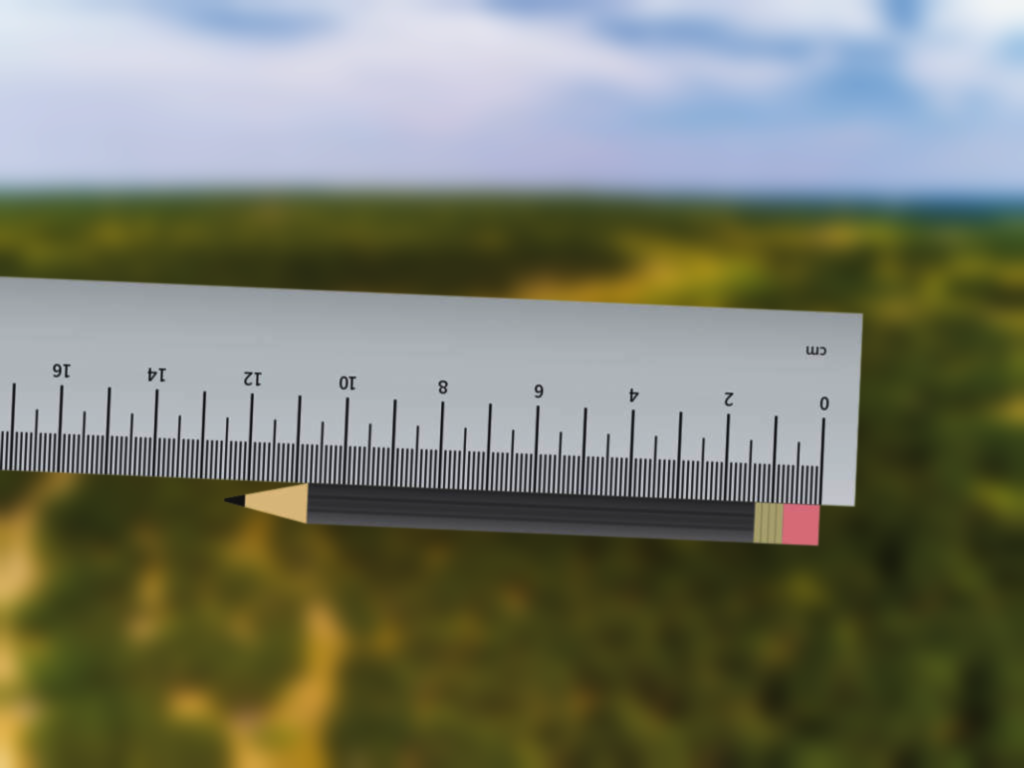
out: 12.5 cm
